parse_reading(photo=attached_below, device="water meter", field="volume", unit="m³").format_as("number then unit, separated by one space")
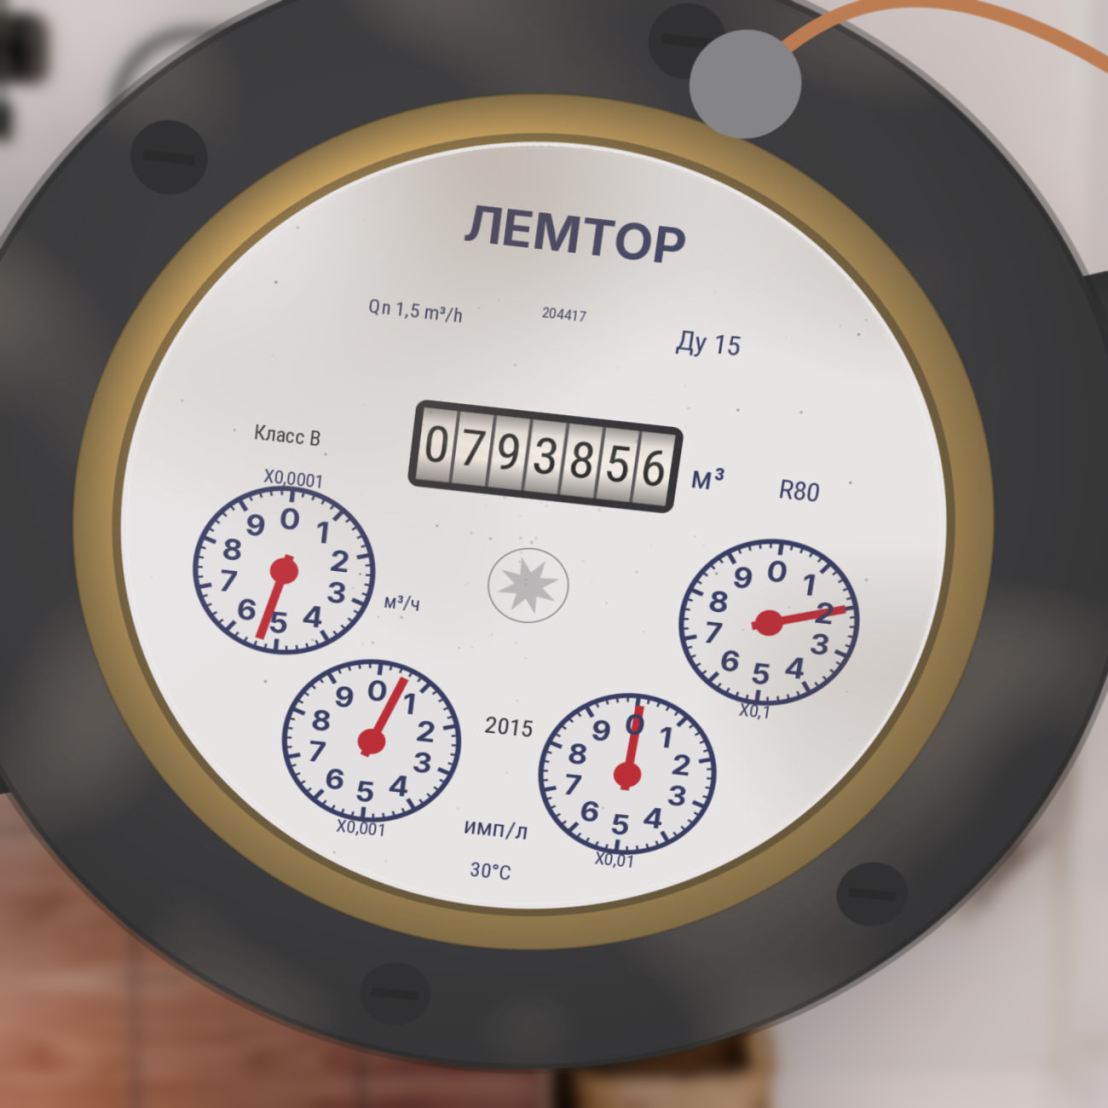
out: 793856.2005 m³
